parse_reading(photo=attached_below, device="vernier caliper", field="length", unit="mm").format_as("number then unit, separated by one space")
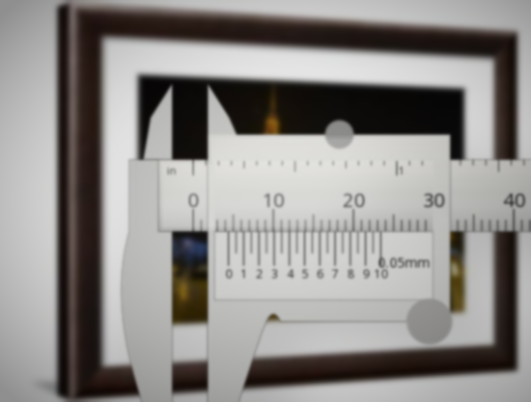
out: 4.4 mm
